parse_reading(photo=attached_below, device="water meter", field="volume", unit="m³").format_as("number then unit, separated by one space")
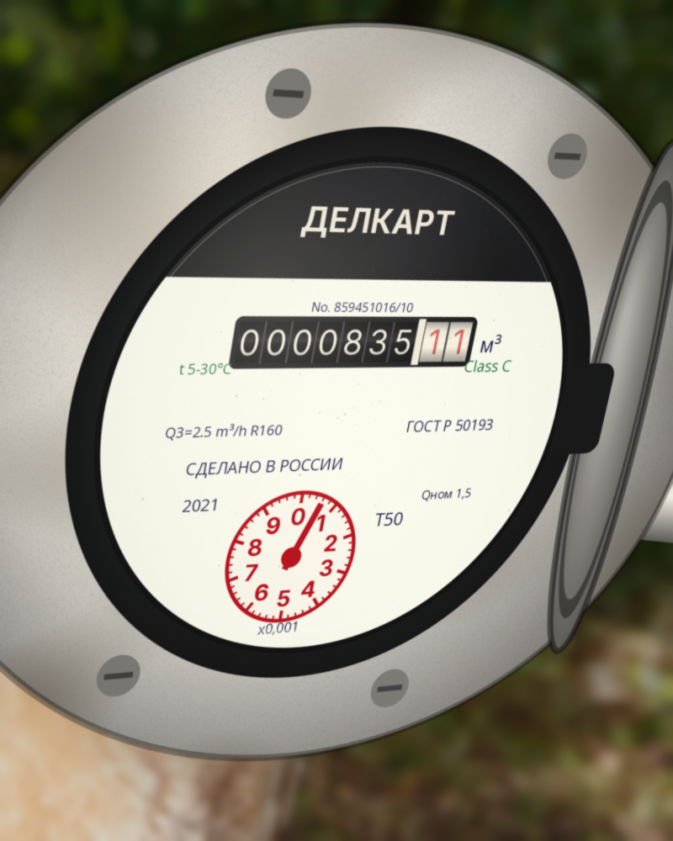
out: 835.110 m³
